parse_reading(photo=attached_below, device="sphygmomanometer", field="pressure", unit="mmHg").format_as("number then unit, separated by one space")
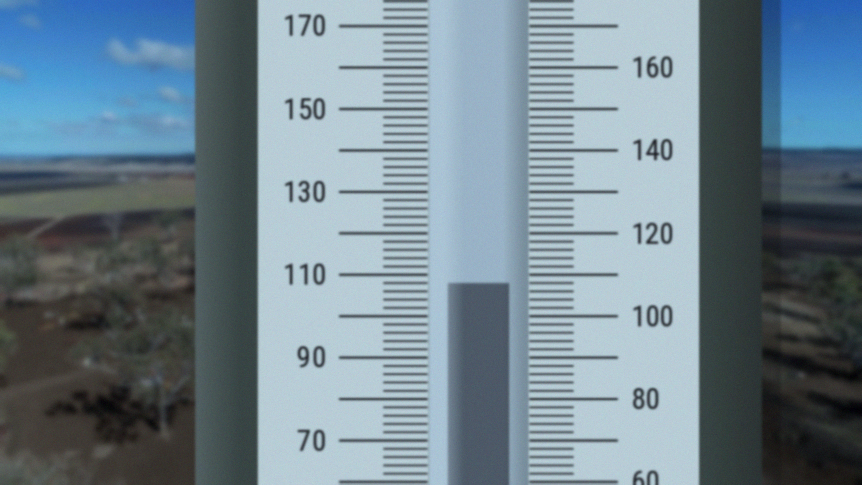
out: 108 mmHg
